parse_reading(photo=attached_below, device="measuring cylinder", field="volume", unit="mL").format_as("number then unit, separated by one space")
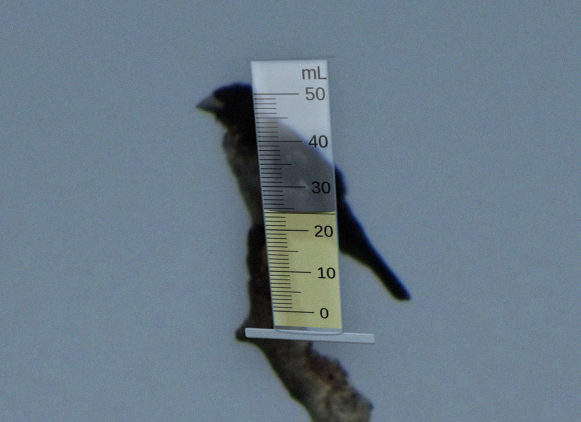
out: 24 mL
